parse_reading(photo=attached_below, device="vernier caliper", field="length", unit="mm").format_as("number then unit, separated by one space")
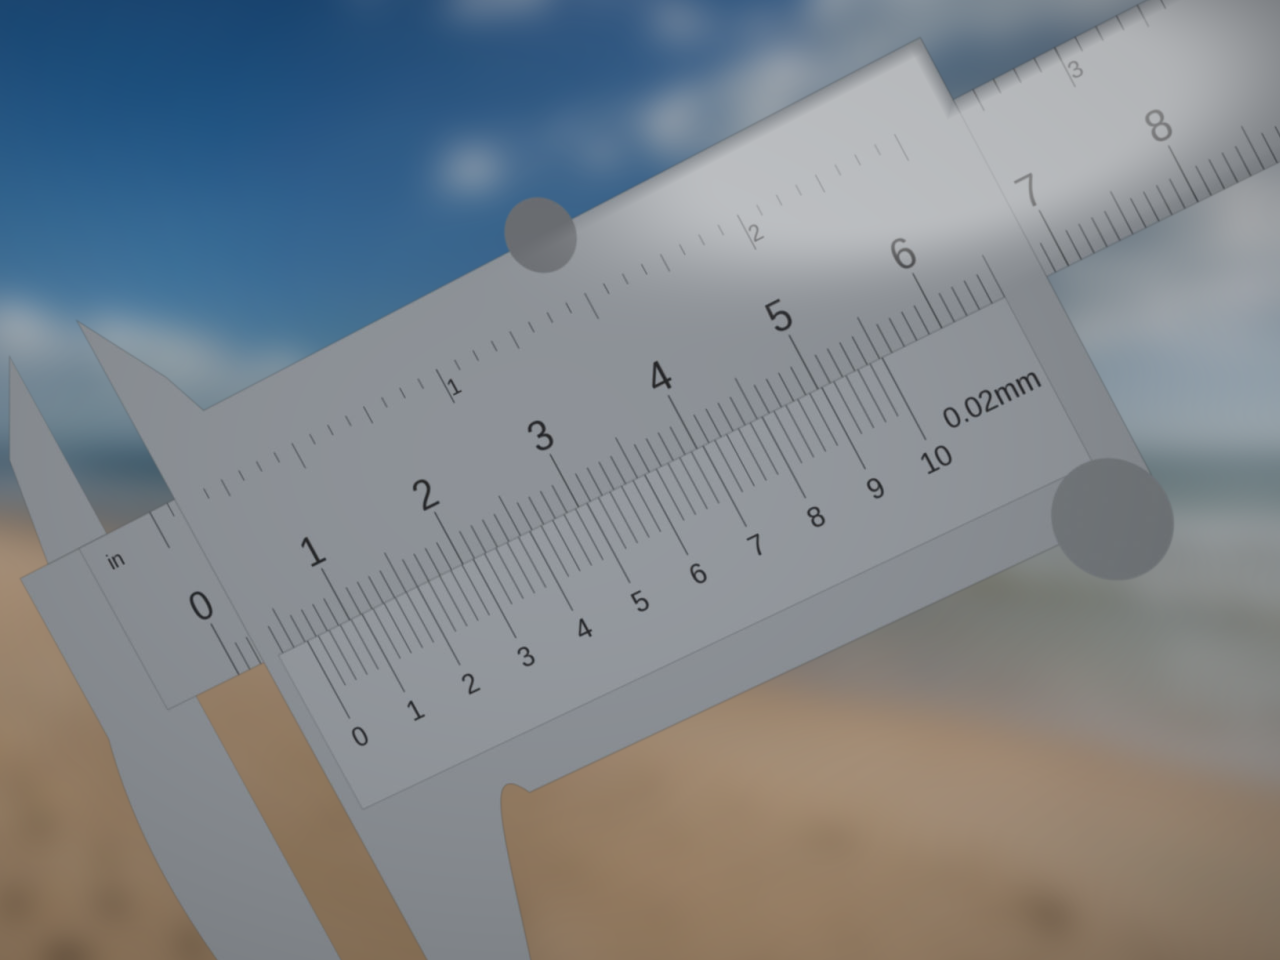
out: 6.2 mm
